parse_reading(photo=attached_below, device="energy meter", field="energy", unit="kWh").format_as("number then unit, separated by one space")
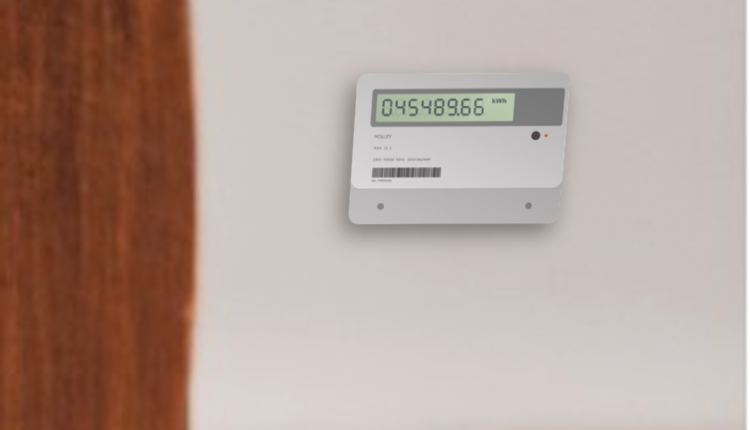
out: 45489.66 kWh
